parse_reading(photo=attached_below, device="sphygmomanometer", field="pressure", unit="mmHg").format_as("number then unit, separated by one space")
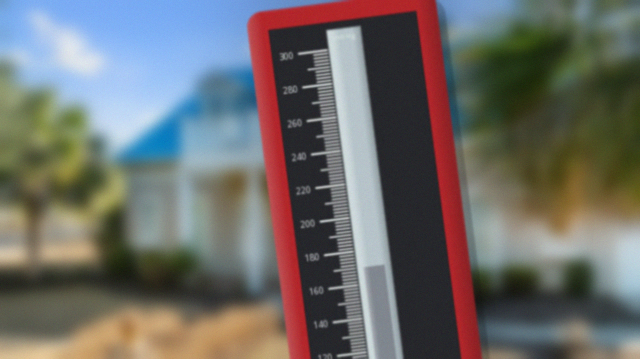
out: 170 mmHg
